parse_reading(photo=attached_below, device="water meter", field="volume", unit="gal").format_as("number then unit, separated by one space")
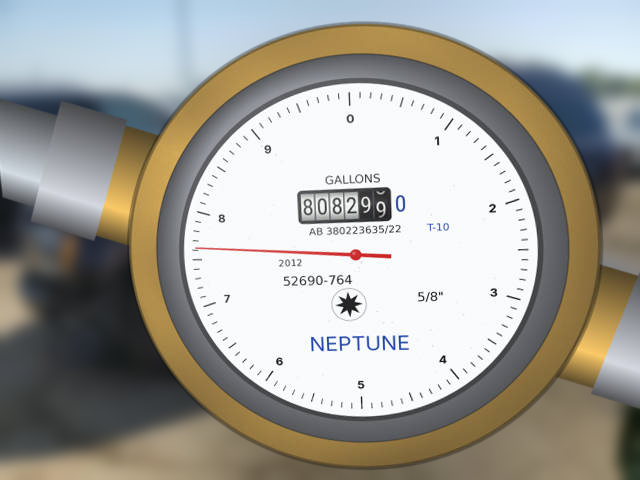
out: 8082987.6 gal
